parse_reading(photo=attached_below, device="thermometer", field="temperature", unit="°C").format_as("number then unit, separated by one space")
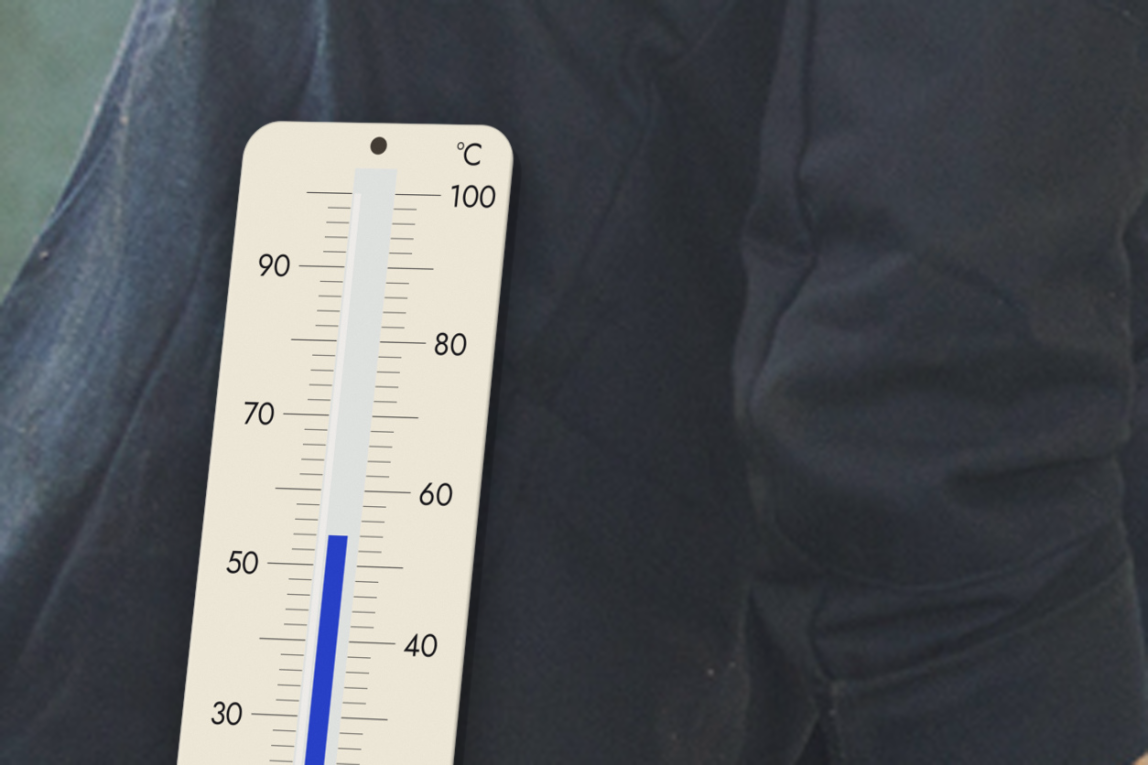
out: 54 °C
